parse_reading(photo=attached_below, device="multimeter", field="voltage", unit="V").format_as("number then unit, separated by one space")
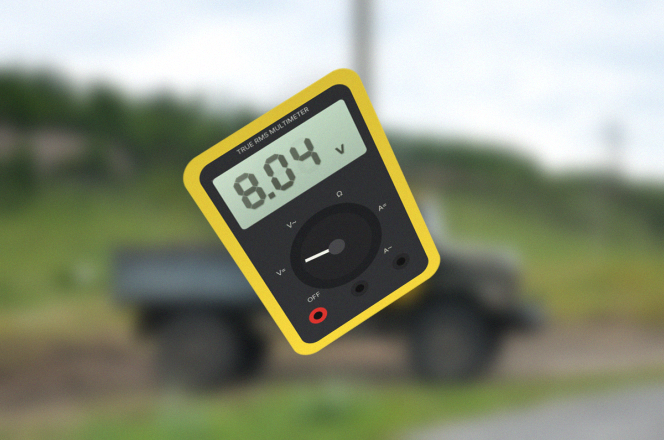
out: 8.04 V
